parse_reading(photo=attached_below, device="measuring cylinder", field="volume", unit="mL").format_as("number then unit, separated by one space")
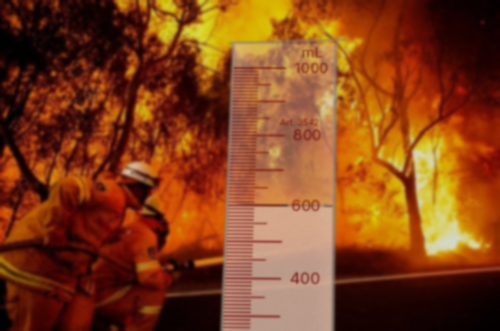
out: 600 mL
